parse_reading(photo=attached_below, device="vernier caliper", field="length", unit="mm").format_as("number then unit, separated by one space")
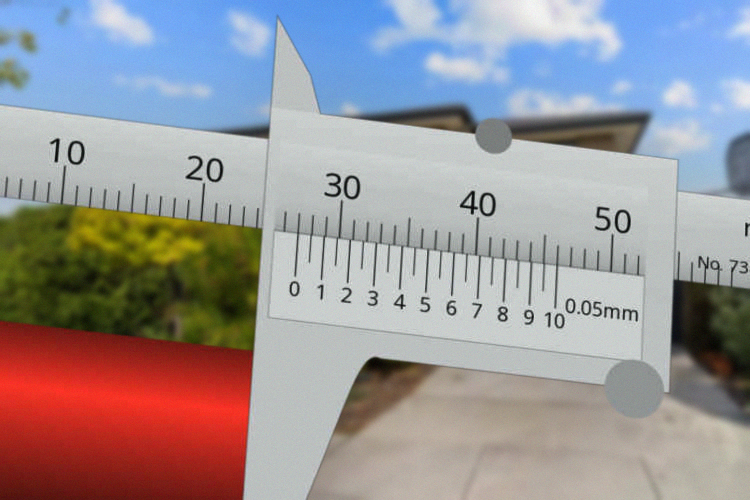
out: 27.0 mm
